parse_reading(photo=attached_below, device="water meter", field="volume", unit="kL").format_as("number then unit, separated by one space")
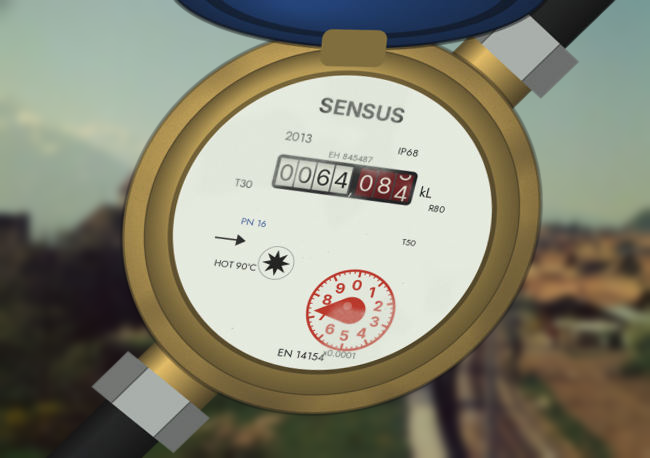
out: 64.0837 kL
